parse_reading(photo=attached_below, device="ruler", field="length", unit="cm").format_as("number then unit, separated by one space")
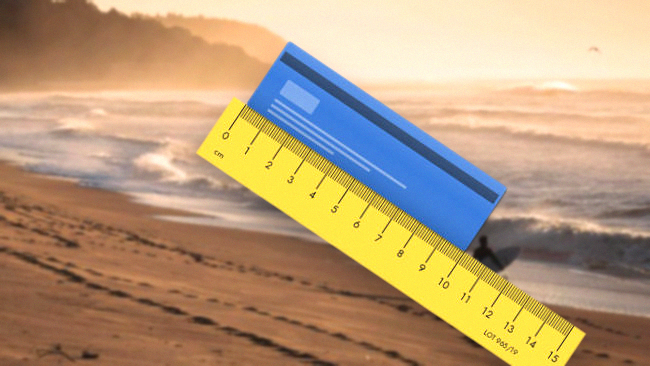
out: 10 cm
